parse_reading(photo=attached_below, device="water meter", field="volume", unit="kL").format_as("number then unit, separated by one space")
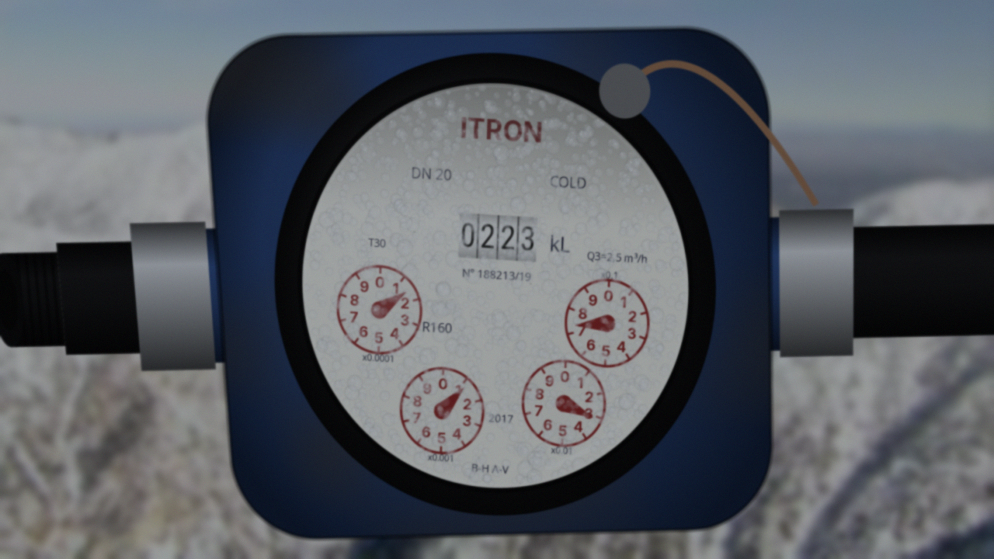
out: 223.7311 kL
